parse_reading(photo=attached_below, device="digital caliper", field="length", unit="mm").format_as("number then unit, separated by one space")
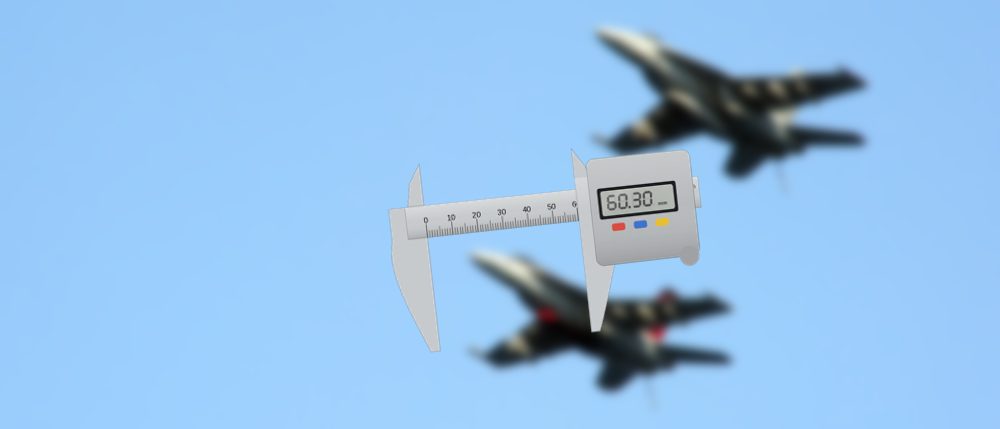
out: 60.30 mm
